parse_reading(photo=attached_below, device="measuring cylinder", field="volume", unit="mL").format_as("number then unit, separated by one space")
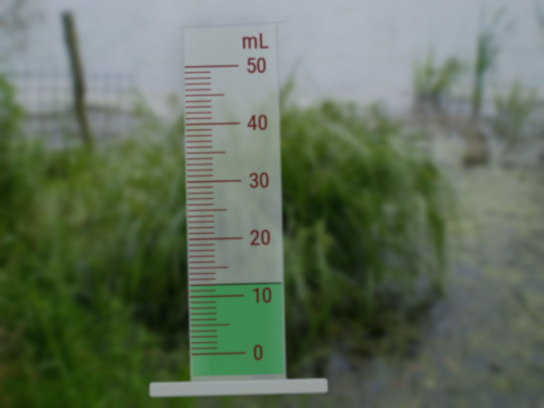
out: 12 mL
